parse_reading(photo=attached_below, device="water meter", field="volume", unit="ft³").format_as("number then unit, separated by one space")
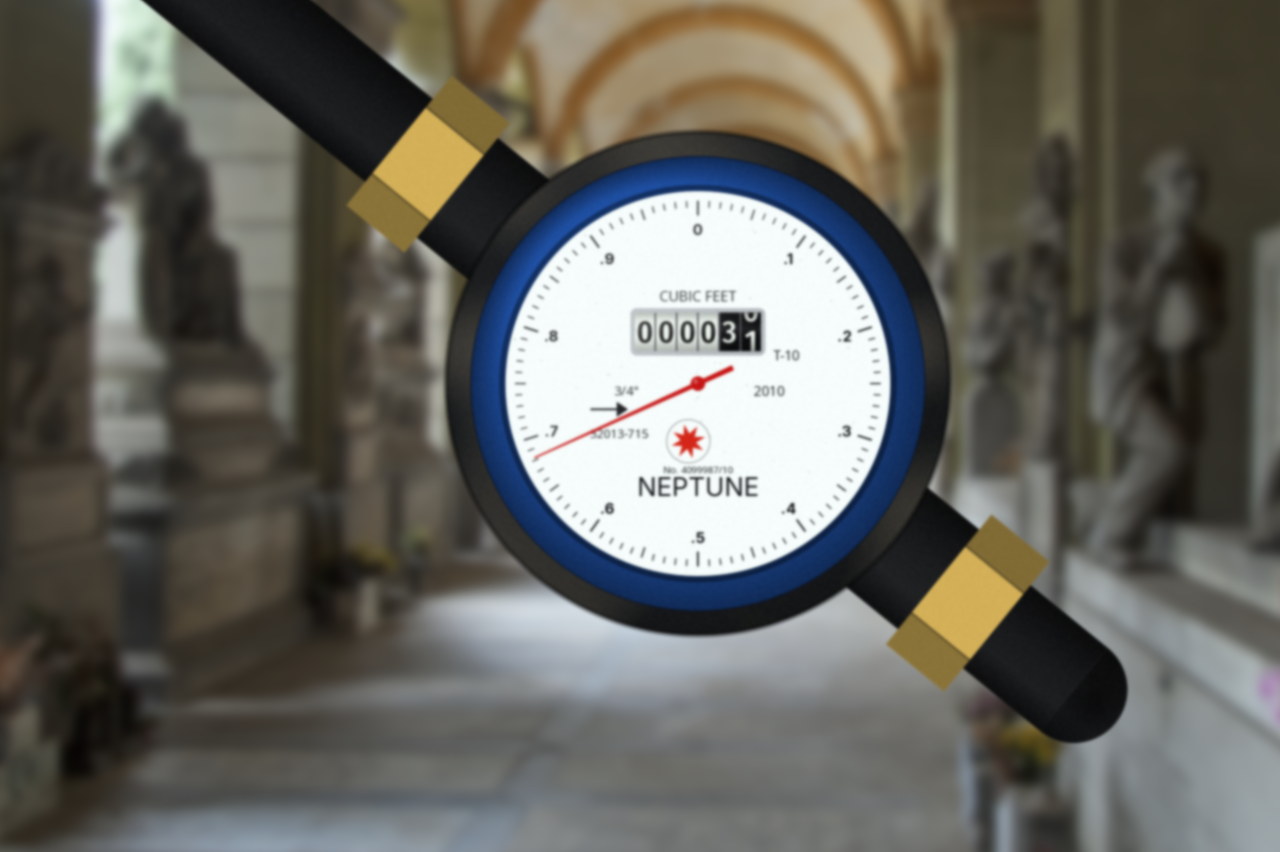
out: 30.68 ft³
